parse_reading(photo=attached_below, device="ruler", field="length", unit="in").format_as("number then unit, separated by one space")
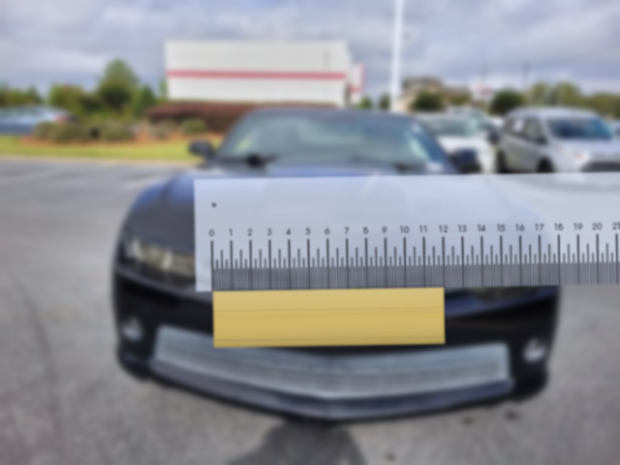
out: 12 in
